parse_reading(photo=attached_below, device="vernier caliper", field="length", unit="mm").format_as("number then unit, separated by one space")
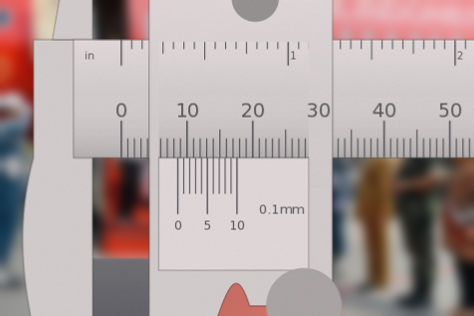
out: 8.6 mm
